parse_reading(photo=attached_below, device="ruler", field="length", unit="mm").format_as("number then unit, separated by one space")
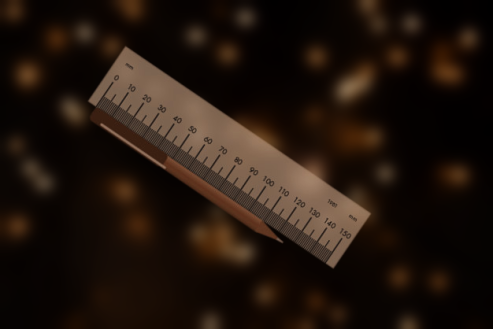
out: 125 mm
